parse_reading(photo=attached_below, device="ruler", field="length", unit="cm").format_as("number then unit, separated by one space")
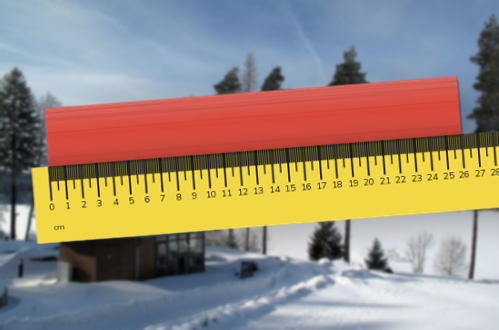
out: 26 cm
